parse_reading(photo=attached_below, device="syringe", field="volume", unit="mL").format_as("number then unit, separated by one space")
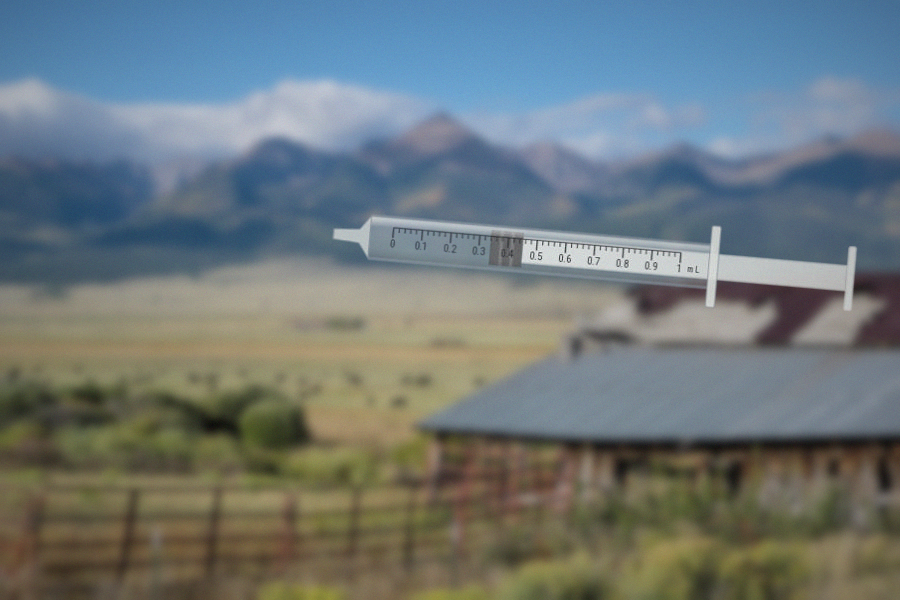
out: 0.34 mL
